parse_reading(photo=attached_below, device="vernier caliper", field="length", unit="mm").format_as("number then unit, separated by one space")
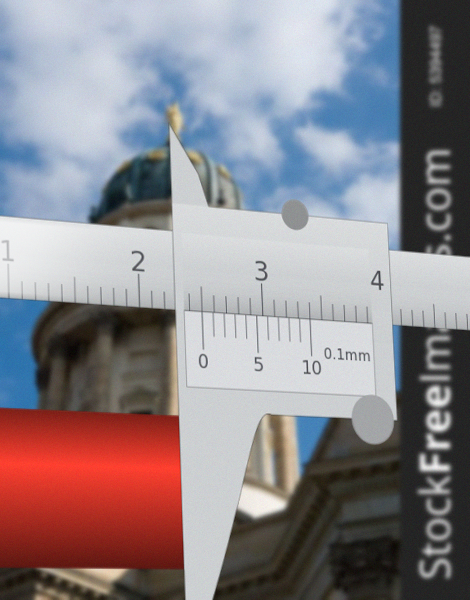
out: 25.0 mm
